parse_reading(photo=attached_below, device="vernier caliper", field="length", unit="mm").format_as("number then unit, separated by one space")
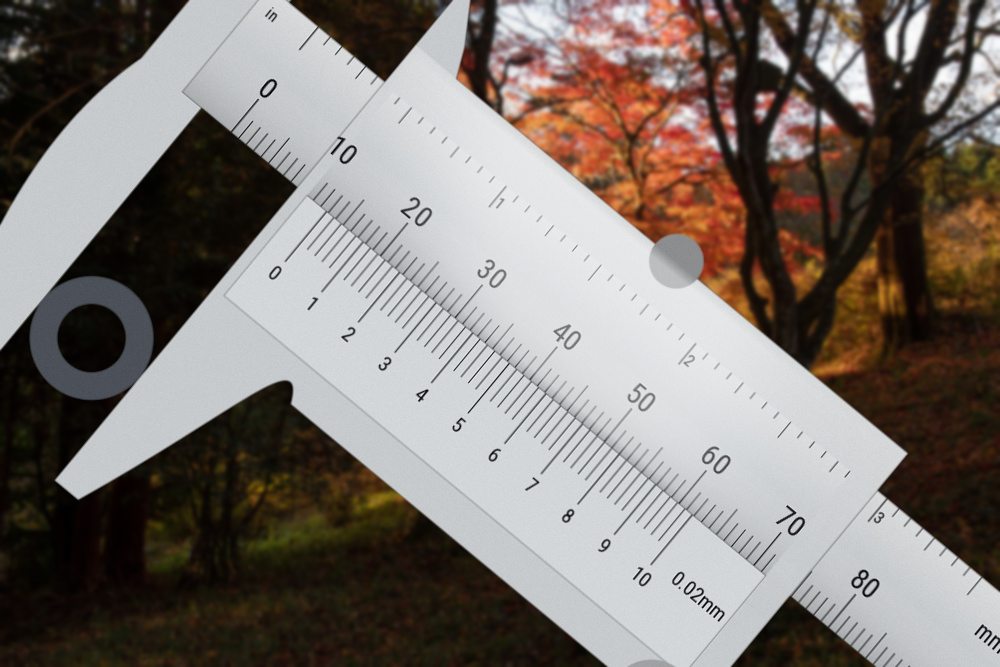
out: 12.8 mm
